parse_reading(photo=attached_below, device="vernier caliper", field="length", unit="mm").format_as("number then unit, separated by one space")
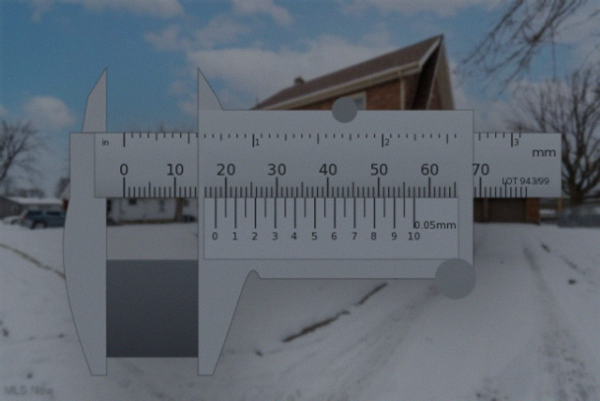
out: 18.0 mm
